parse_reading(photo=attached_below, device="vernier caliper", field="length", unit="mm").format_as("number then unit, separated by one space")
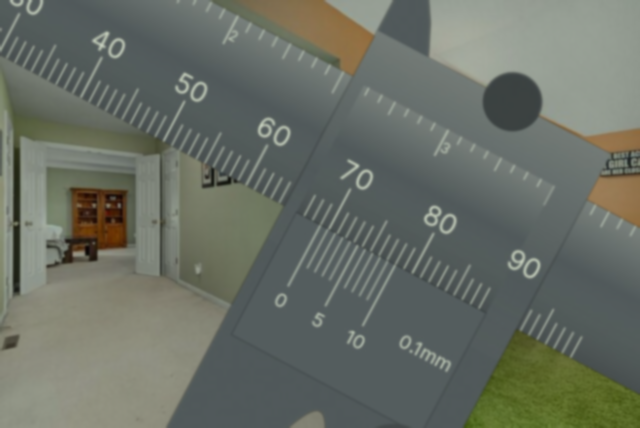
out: 69.0 mm
